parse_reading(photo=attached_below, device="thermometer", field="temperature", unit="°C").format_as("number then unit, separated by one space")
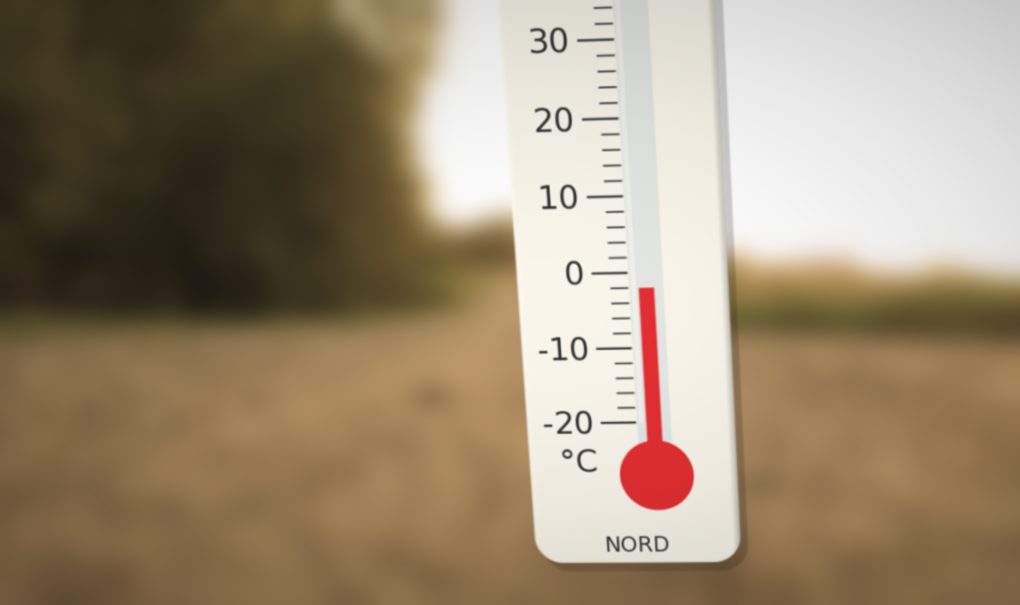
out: -2 °C
